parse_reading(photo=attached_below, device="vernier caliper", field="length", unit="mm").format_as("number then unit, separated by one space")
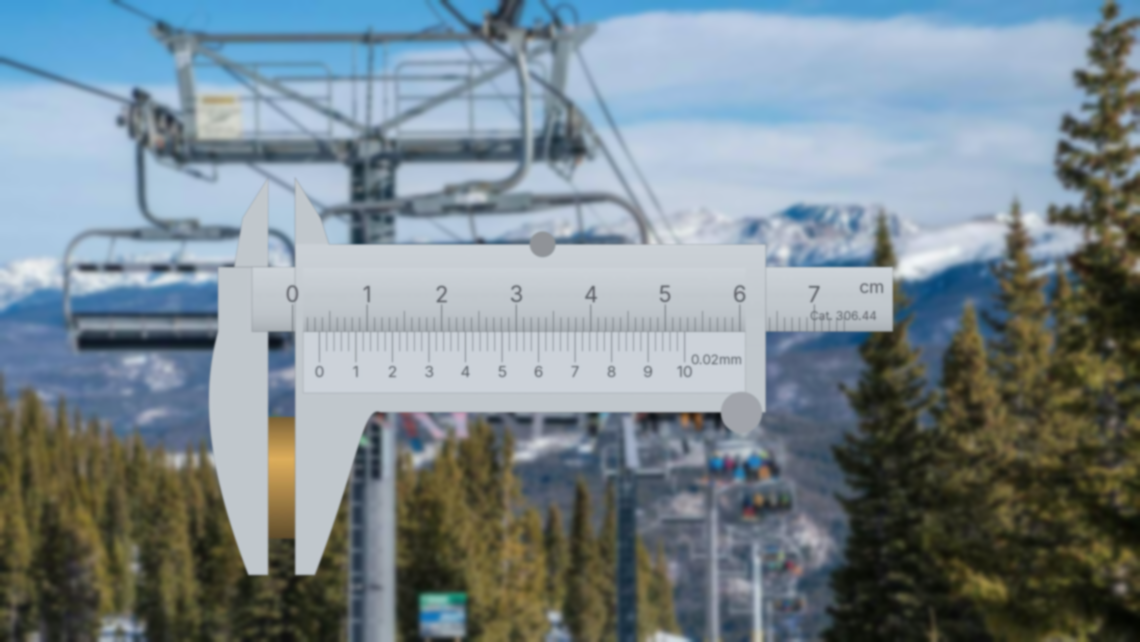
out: 3.6 mm
